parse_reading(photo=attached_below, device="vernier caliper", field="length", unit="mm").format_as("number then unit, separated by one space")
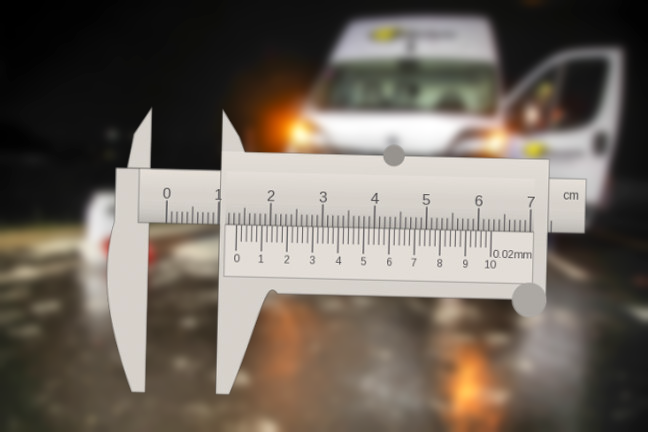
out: 13.5 mm
